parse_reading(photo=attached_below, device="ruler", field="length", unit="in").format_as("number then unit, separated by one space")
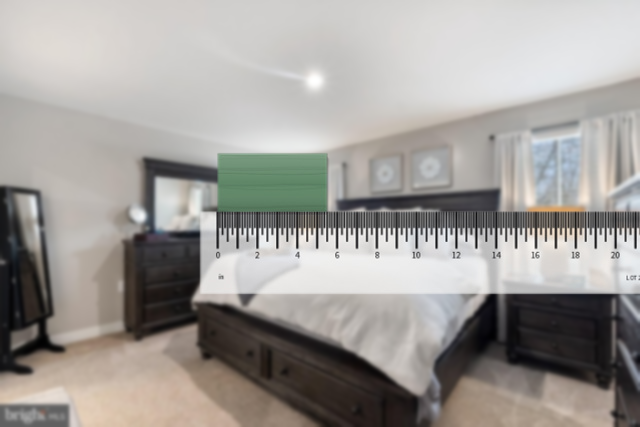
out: 5.5 in
